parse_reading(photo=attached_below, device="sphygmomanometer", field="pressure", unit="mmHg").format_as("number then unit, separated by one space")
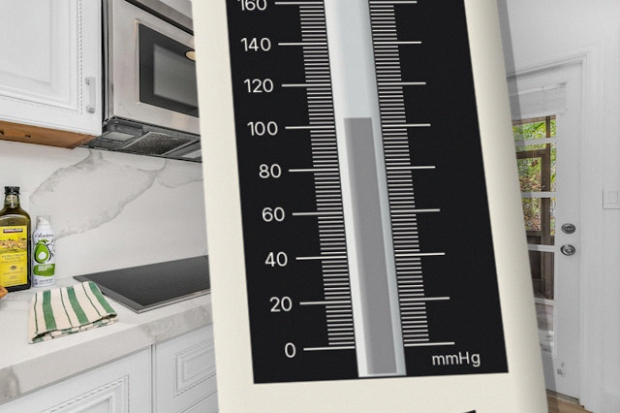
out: 104 mmHg
